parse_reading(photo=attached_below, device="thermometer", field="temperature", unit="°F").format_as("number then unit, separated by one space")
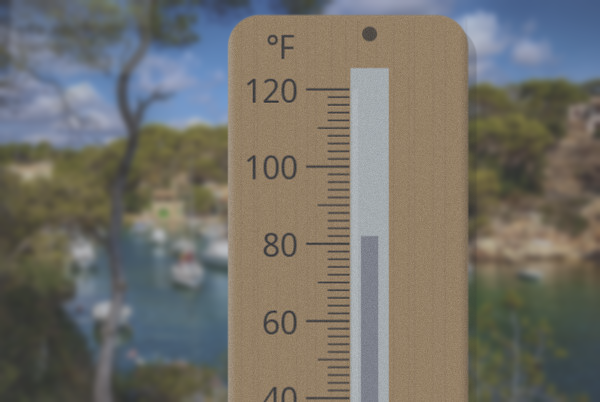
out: 82 °F
